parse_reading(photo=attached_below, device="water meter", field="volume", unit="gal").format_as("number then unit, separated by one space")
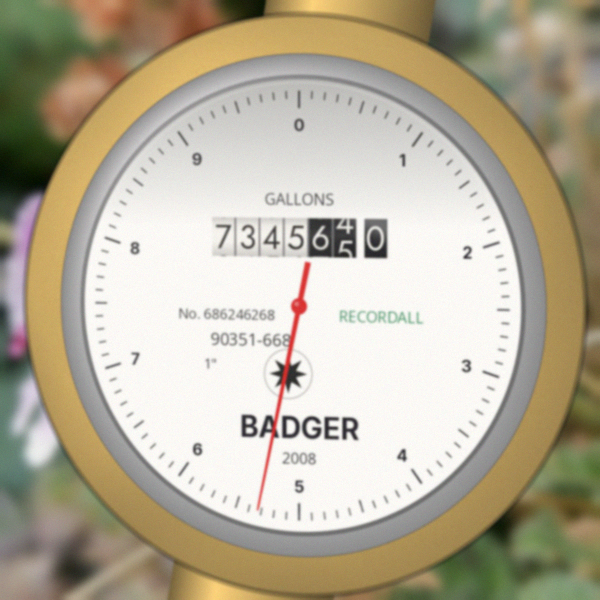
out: 7345645.3 gal
